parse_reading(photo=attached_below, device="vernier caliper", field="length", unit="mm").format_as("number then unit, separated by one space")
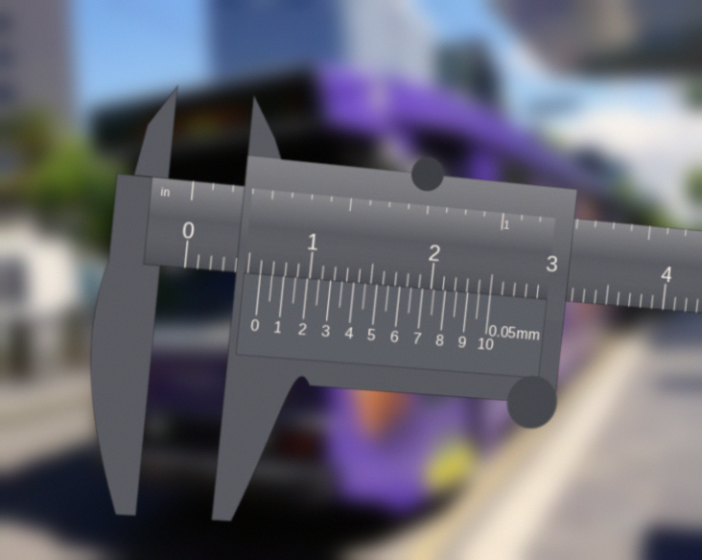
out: 6.0 mm
